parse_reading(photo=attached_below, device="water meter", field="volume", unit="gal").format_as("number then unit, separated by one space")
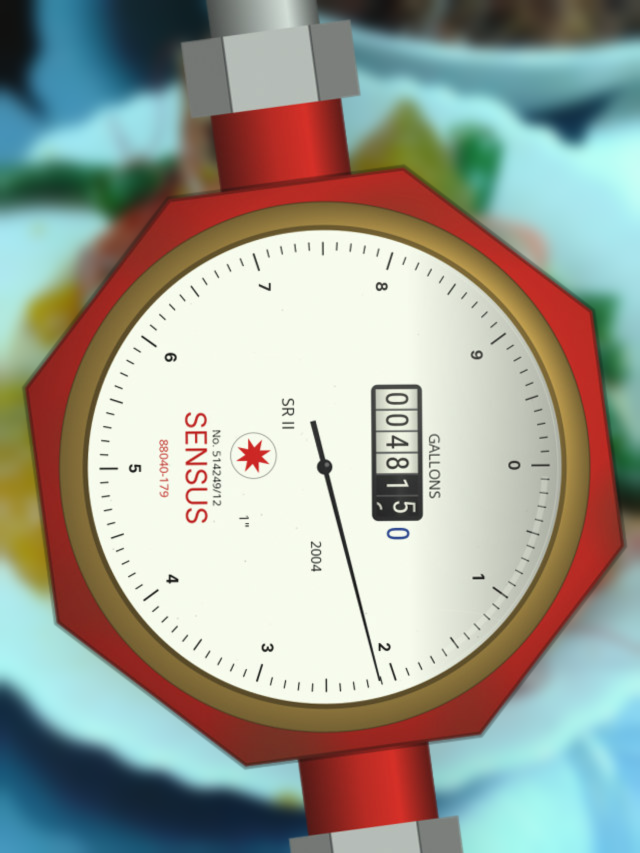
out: 48152.1 gal
